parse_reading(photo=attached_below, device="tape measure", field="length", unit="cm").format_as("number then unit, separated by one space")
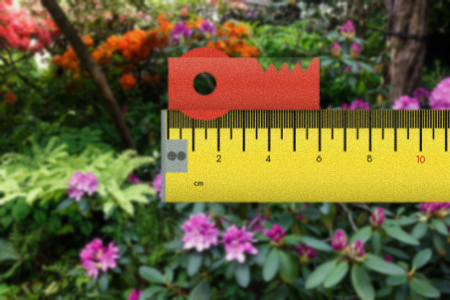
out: 6 cm
